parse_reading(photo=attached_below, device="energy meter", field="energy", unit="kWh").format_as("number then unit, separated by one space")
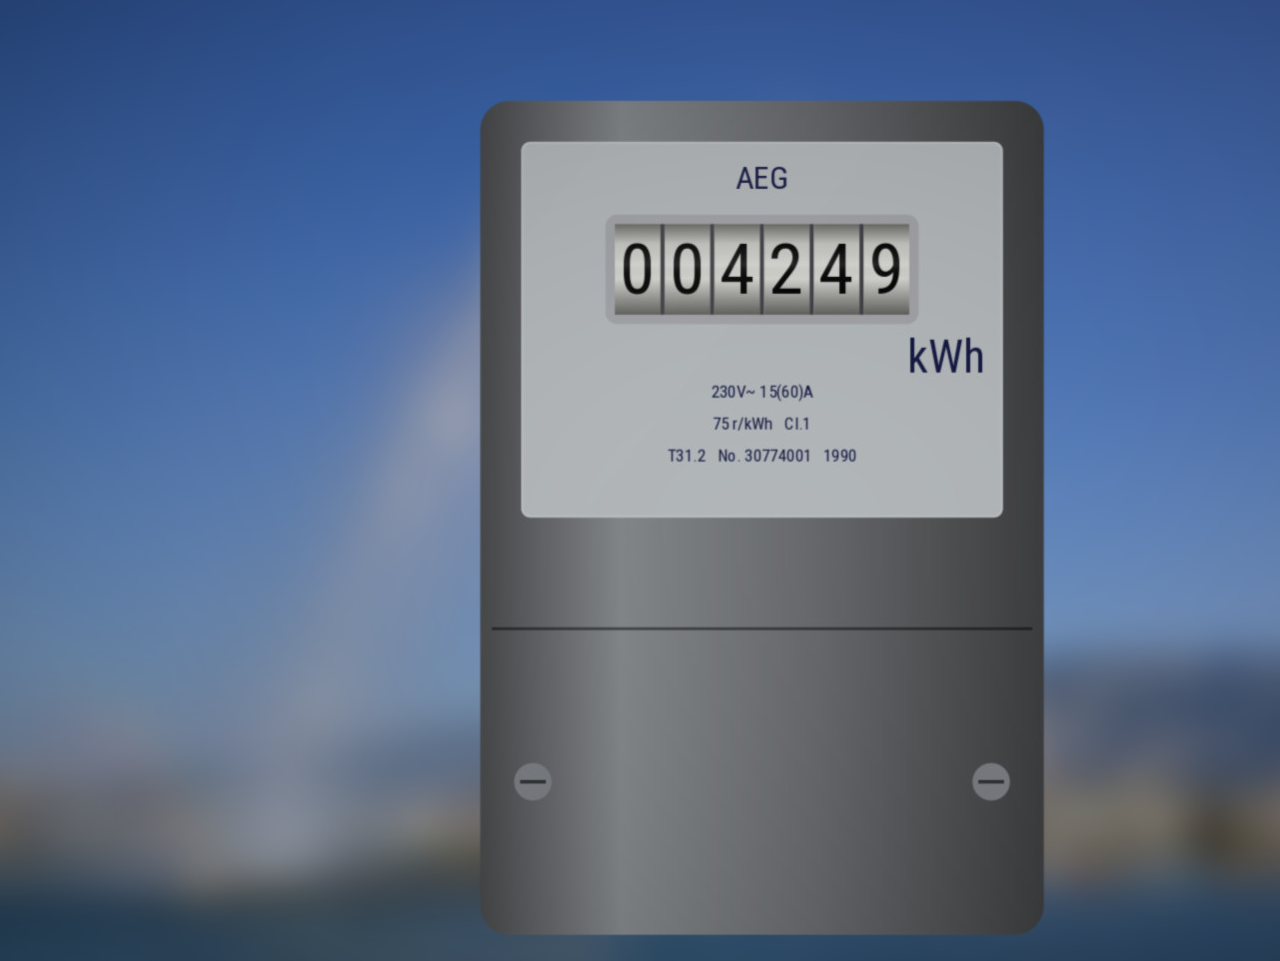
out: 4249 kWh
